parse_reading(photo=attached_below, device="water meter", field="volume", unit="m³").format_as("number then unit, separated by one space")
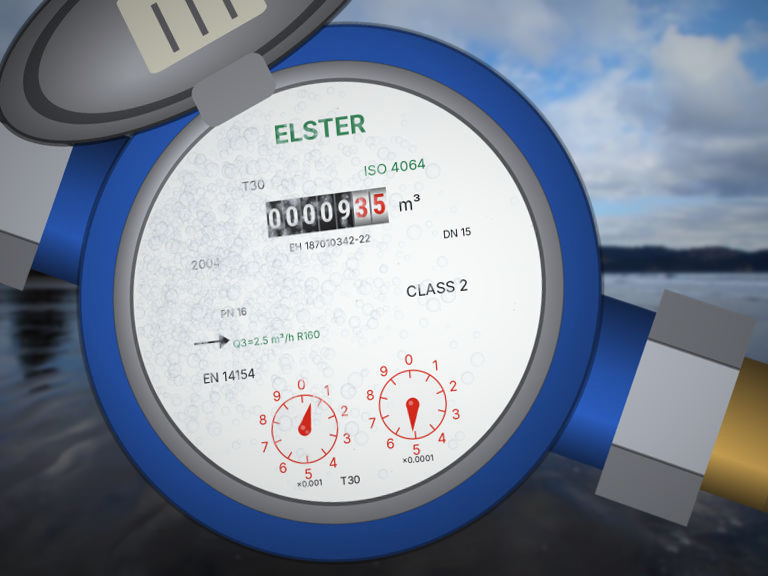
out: 9.3505 m³
